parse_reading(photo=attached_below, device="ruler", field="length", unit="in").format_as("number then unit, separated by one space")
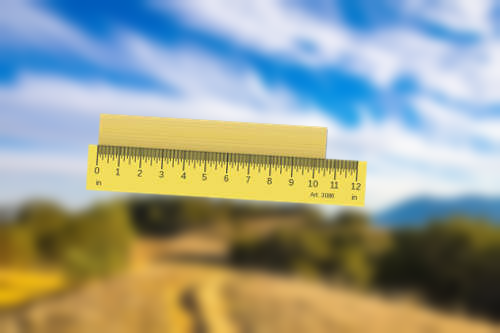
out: 10.5 in
